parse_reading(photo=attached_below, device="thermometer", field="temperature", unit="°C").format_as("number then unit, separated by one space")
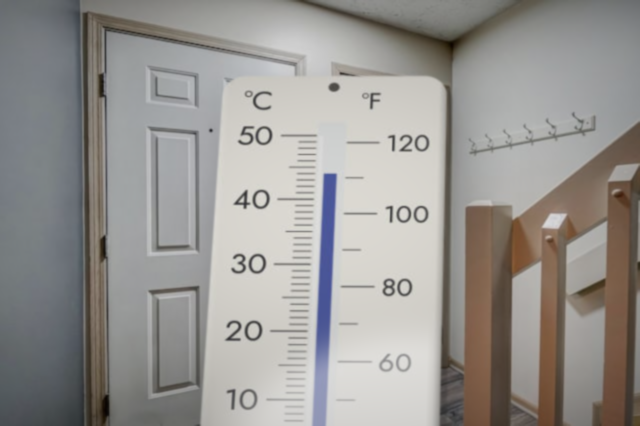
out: 44 °C
